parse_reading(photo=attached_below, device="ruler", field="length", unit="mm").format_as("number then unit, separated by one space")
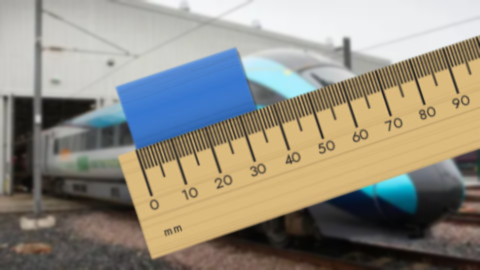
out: 35 mm
